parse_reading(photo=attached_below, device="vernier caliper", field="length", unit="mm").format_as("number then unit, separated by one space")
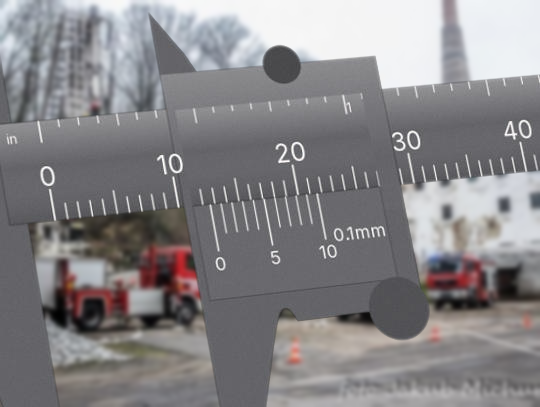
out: 12.6 mm
